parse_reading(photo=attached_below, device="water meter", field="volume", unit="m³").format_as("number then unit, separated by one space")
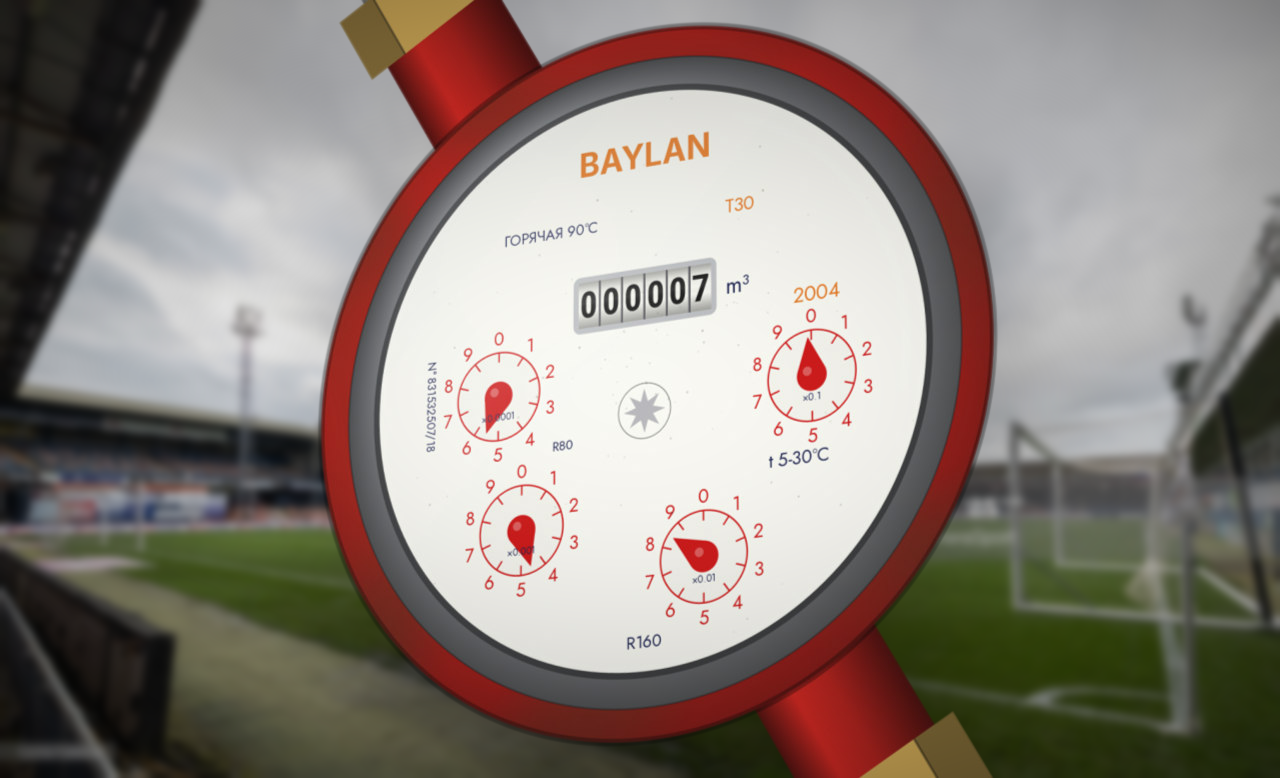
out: 6.9845 m³
